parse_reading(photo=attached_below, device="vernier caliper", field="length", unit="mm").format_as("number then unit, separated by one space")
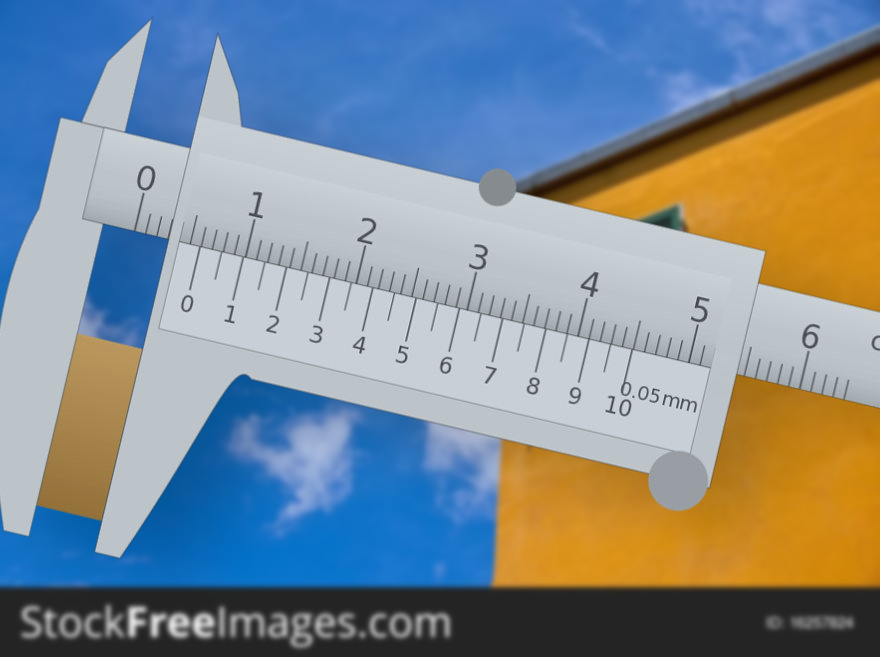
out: 5.9 mm
